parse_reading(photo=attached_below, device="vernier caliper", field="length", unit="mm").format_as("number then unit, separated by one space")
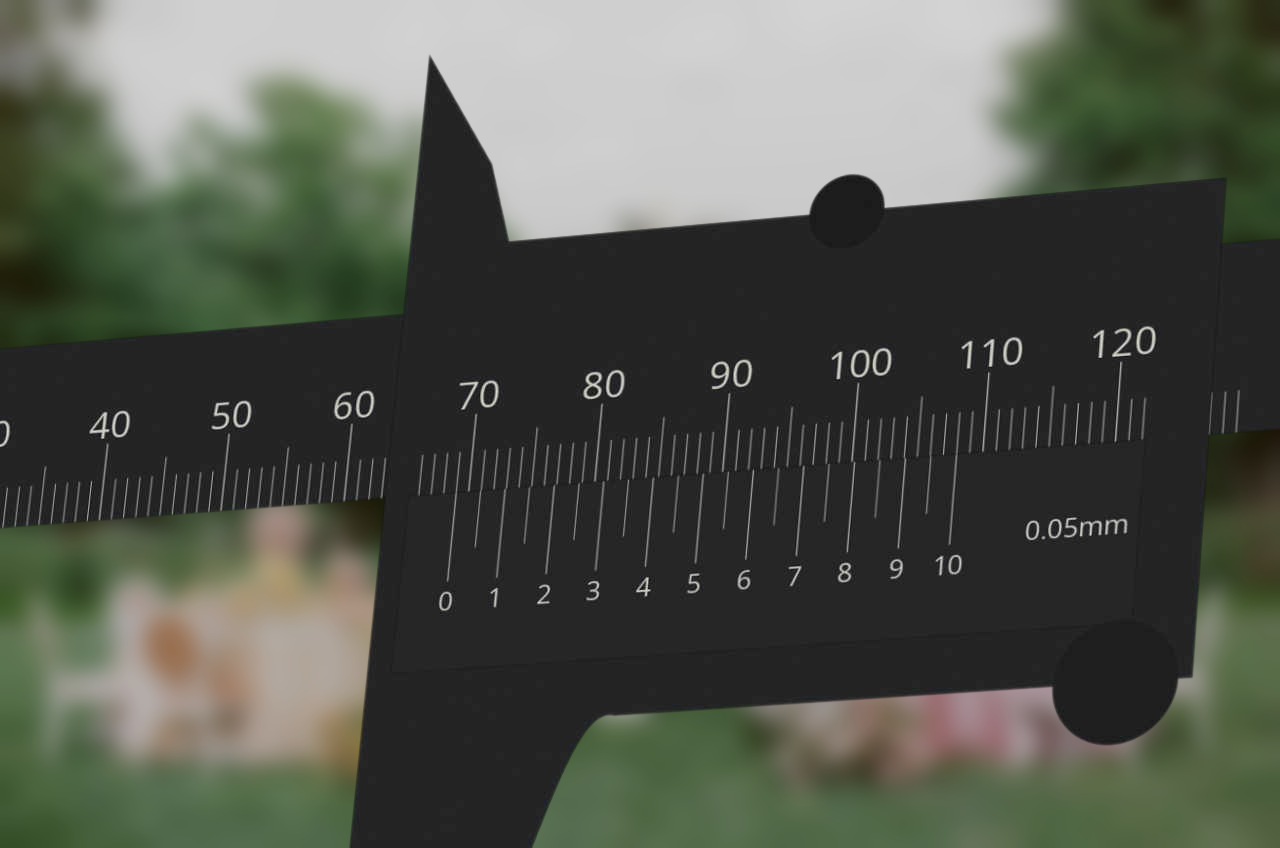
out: 69.0 mm
